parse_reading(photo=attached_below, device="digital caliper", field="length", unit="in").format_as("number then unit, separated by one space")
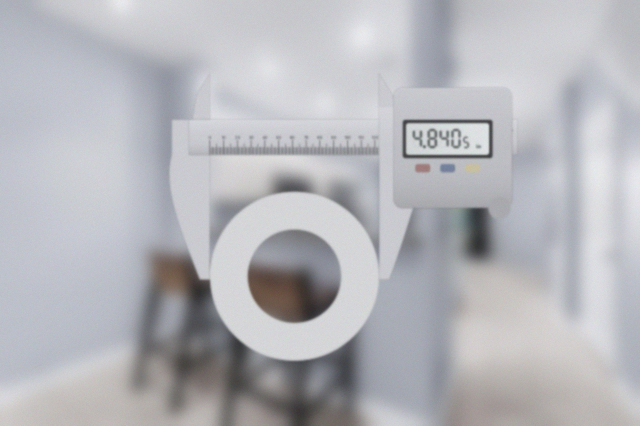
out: 4.8405 in
